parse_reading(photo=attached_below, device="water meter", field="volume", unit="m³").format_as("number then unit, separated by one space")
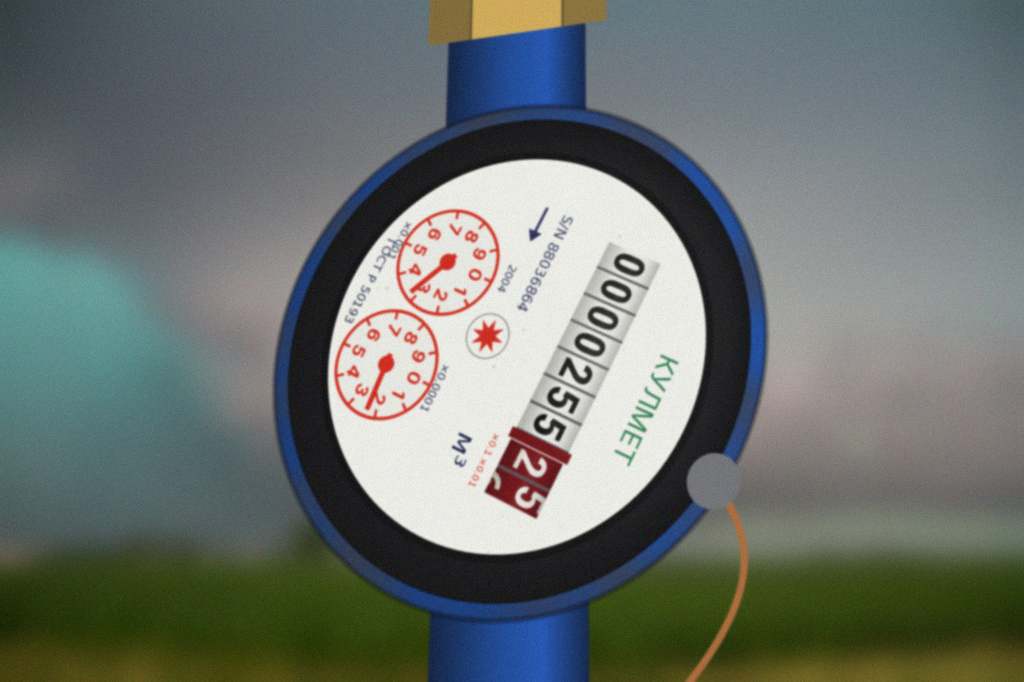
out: 255.2532 m³
